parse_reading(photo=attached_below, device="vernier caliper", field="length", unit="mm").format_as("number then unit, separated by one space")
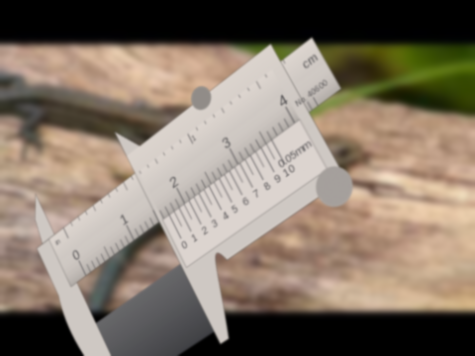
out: 17.0 mm
